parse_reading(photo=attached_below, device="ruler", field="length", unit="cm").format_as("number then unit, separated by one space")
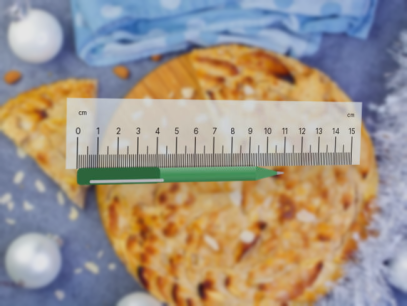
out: 11 cm
